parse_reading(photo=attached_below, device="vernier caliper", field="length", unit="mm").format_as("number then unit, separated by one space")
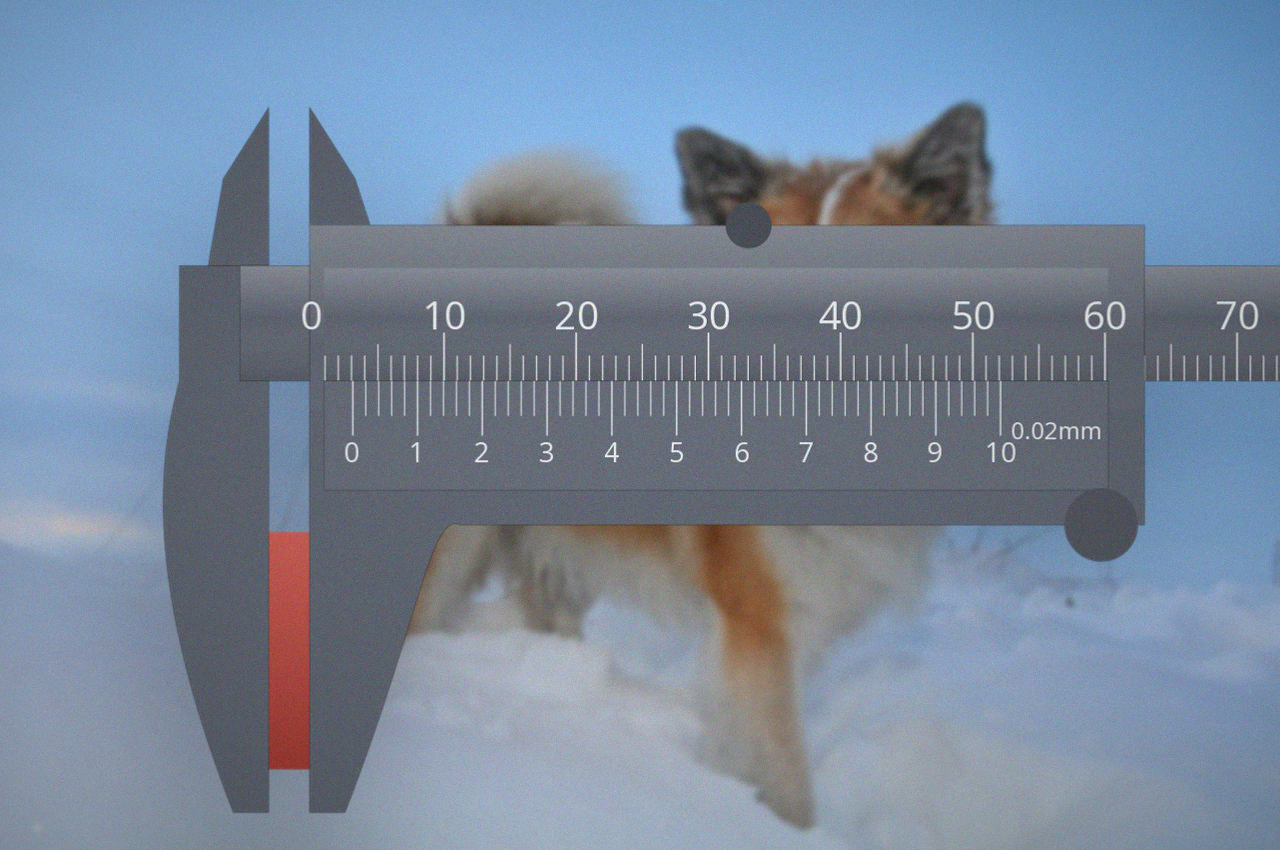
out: 3.1 mm
